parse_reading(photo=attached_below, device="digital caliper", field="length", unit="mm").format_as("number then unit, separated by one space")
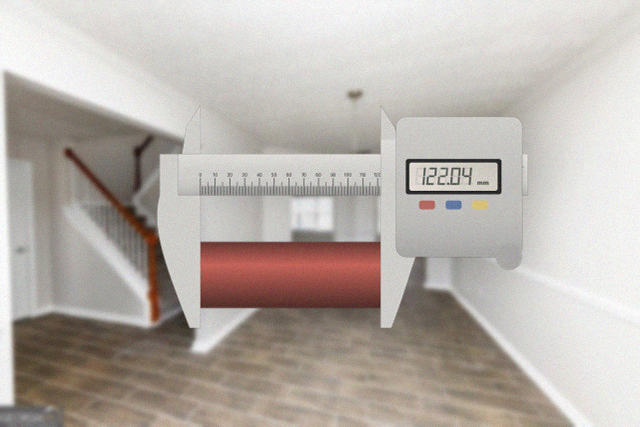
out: 122.04 mm
